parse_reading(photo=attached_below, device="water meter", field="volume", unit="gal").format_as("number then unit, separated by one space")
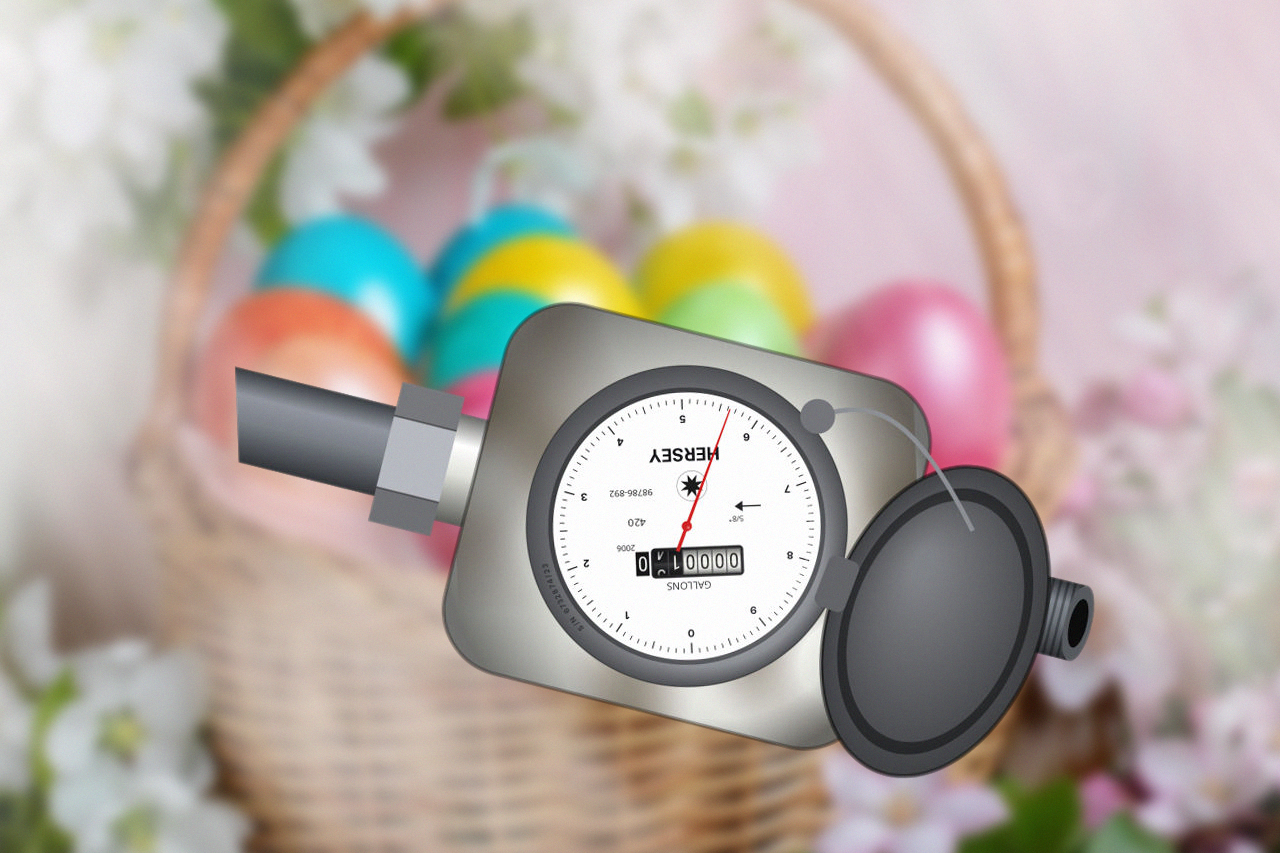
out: 135.6 gal
